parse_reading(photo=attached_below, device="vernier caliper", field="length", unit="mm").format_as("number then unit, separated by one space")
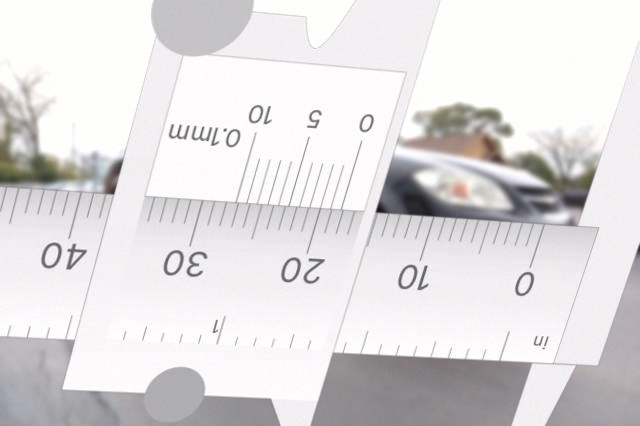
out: 18.2 mm
